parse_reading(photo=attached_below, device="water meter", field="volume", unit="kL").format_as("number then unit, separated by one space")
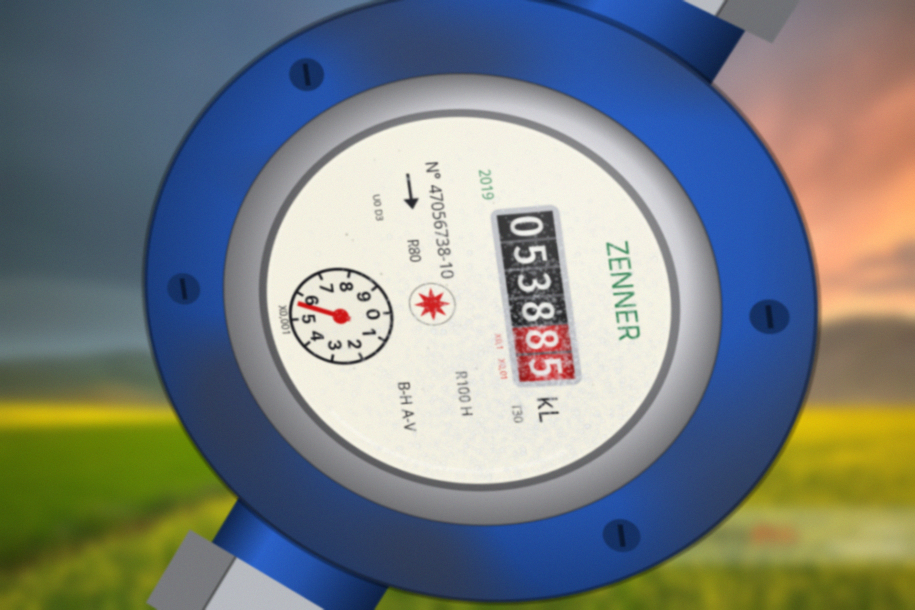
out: 538.855 kL
